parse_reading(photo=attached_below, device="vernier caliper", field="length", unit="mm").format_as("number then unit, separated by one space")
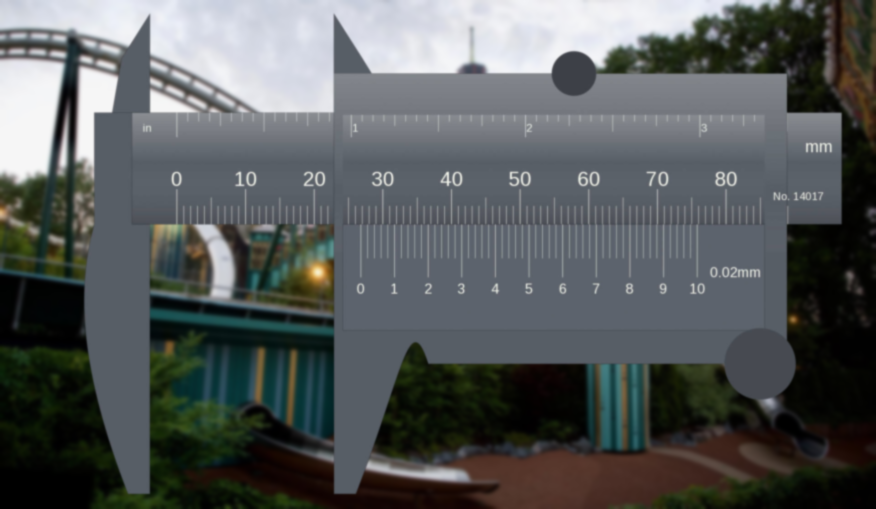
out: 26.8 mm
